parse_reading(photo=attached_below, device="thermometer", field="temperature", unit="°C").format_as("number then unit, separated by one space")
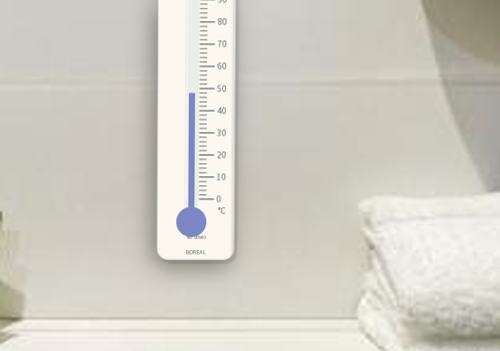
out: 48 °C
